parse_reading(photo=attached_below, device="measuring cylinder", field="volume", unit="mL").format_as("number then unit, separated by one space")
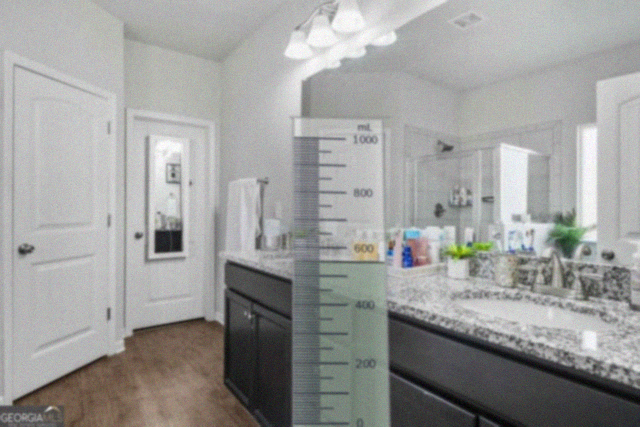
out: 550 mL
